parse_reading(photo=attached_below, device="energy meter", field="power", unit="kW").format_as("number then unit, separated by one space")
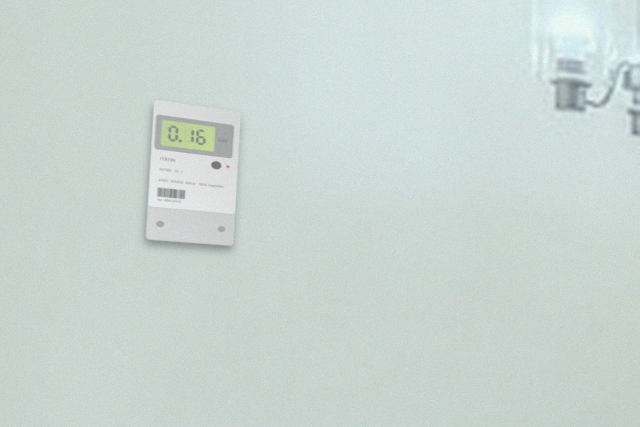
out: 0.16 kW
